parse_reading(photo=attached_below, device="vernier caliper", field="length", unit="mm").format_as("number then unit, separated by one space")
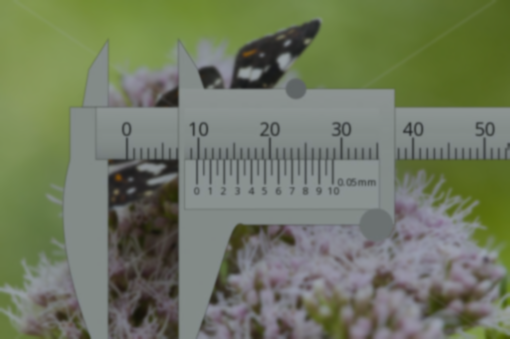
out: 9.8 mm
